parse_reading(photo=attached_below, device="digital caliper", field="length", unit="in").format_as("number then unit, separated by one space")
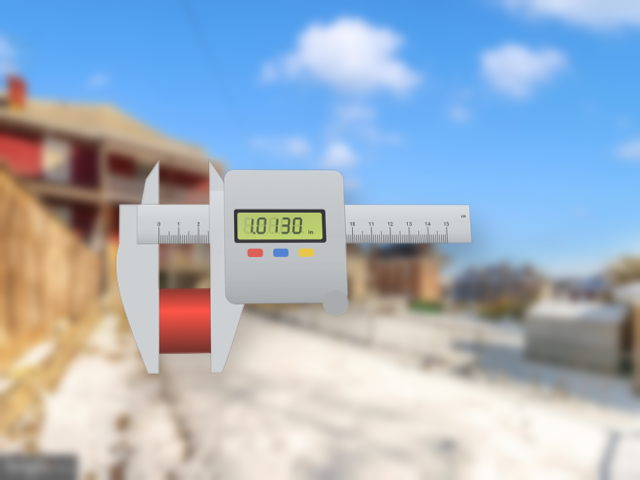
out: 1.0130 in
